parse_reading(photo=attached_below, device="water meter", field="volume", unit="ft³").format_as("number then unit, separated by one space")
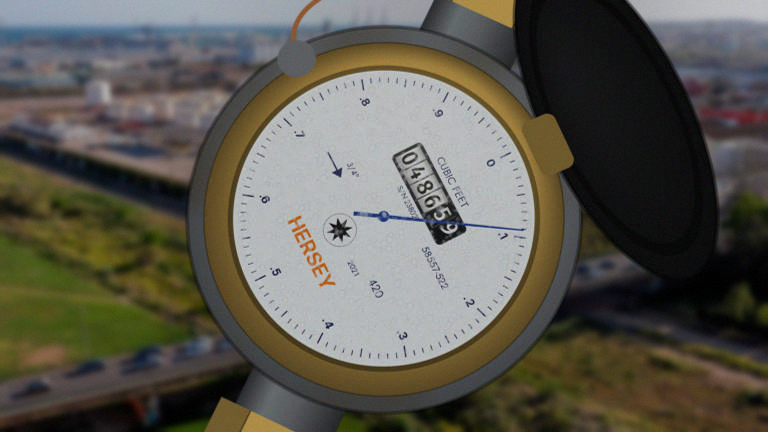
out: 48659.09 ft³
